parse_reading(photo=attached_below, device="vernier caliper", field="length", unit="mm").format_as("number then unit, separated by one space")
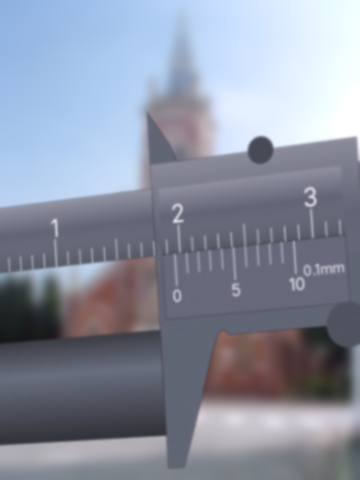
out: 19.6 mm
